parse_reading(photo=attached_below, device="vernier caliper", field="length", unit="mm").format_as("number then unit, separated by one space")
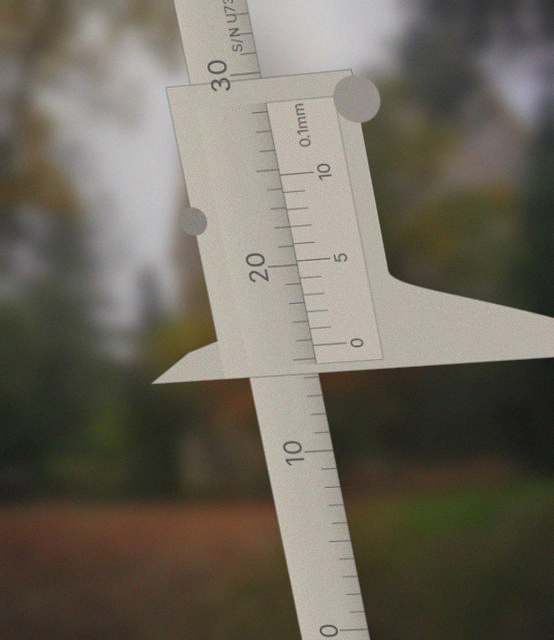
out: 15.7 mm
